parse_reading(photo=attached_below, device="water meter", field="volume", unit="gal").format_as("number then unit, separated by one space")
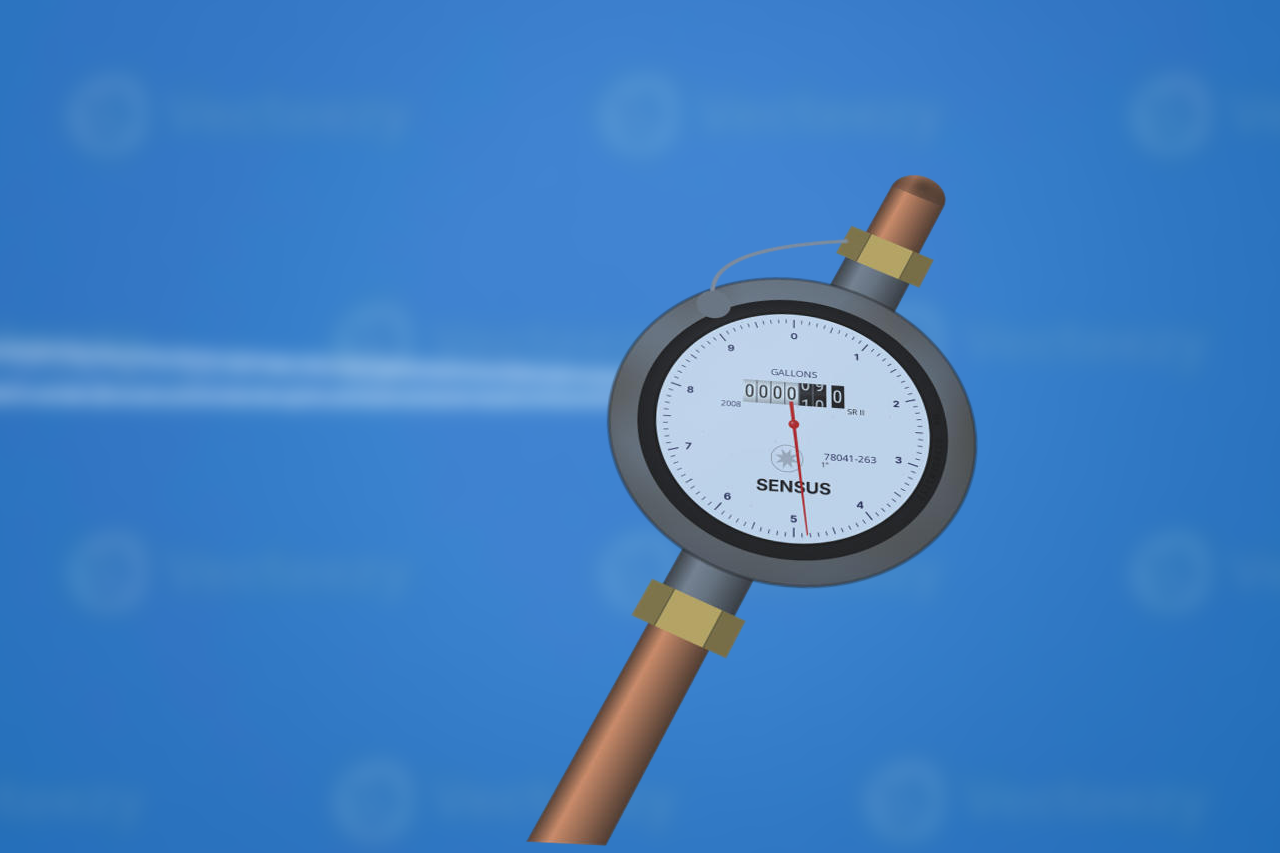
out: 94.8 gal
